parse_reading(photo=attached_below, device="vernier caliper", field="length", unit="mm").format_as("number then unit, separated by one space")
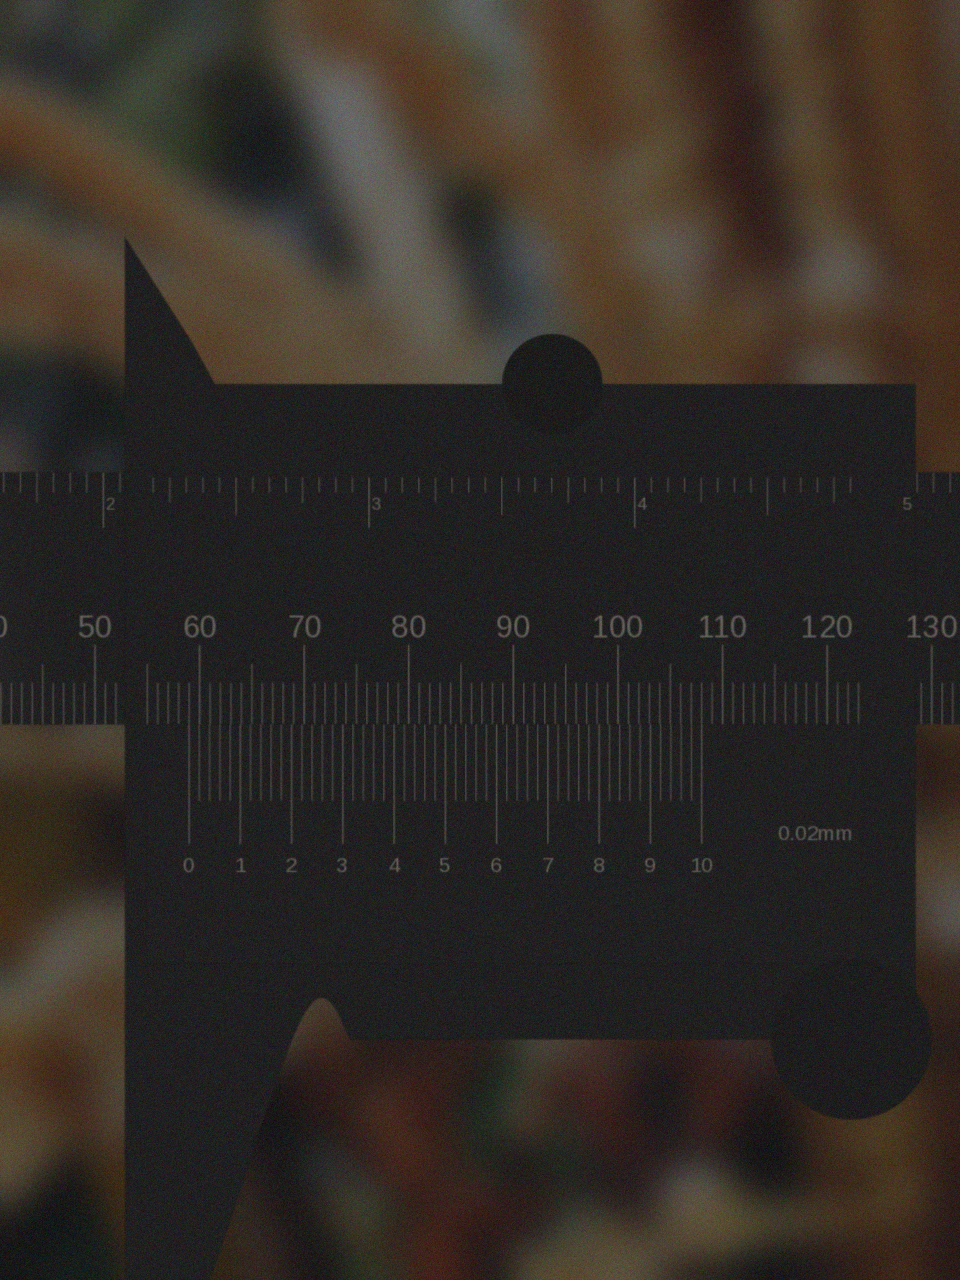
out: 59.0 mm
